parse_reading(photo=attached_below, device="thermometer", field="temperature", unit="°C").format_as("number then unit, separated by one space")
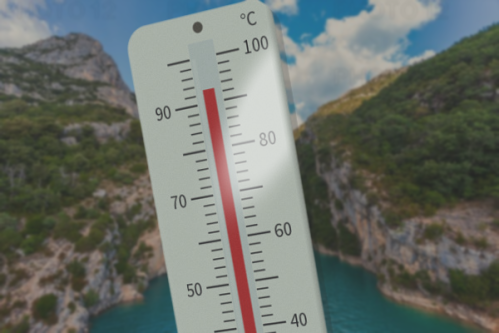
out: 93 °C
